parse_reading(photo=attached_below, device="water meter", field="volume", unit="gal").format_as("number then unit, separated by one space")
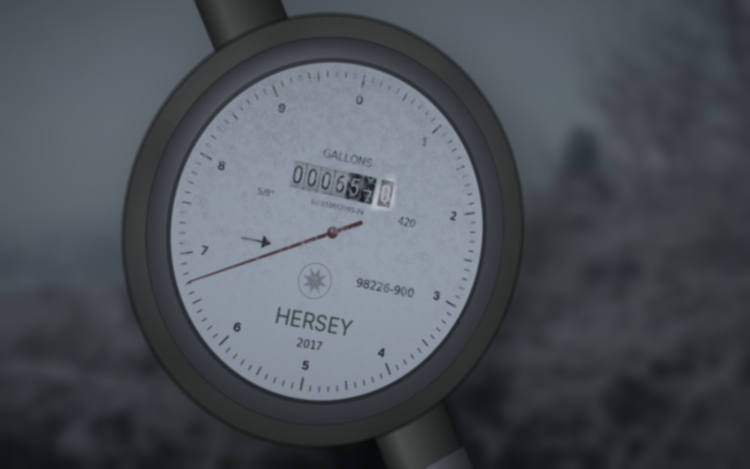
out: 6566.7 gal
